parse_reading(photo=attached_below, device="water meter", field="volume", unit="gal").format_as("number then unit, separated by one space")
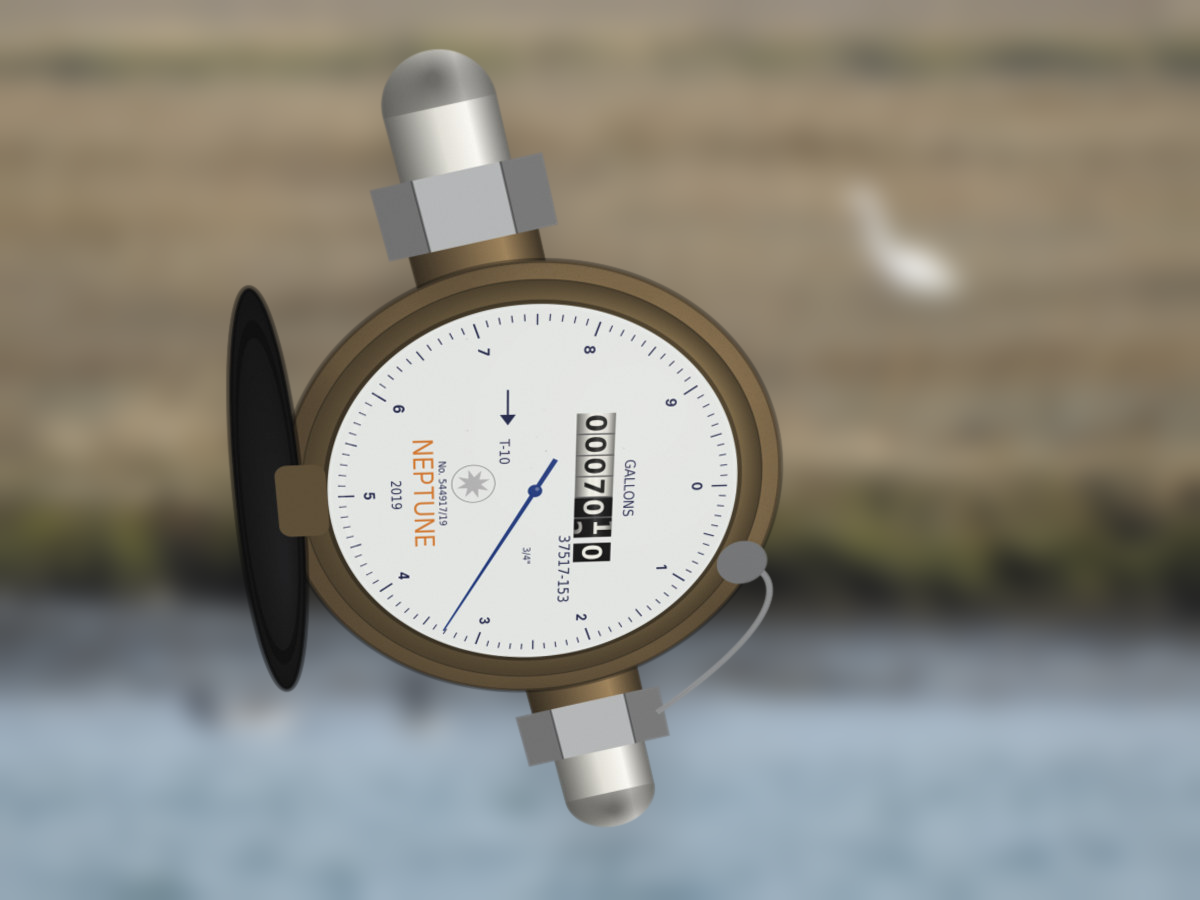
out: 7013.3 gal
